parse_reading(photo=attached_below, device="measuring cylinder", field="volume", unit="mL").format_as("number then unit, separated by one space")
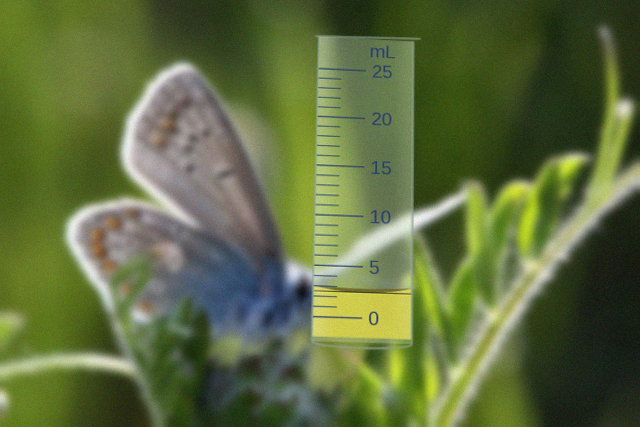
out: 2.5 mL
